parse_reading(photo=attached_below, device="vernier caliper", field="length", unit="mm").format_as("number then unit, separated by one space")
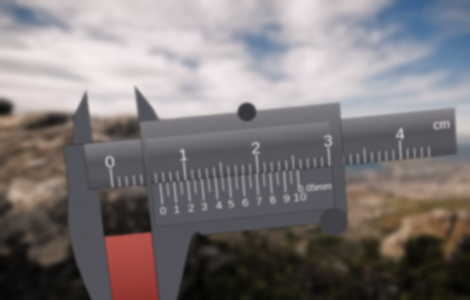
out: 6.5 mm
